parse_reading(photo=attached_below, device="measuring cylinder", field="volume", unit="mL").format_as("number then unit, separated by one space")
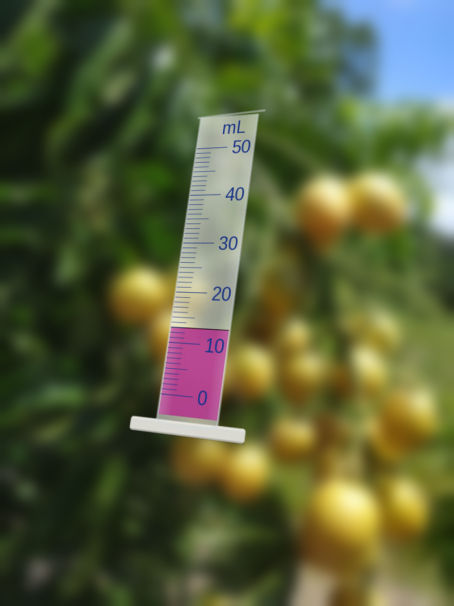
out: 13 mL
